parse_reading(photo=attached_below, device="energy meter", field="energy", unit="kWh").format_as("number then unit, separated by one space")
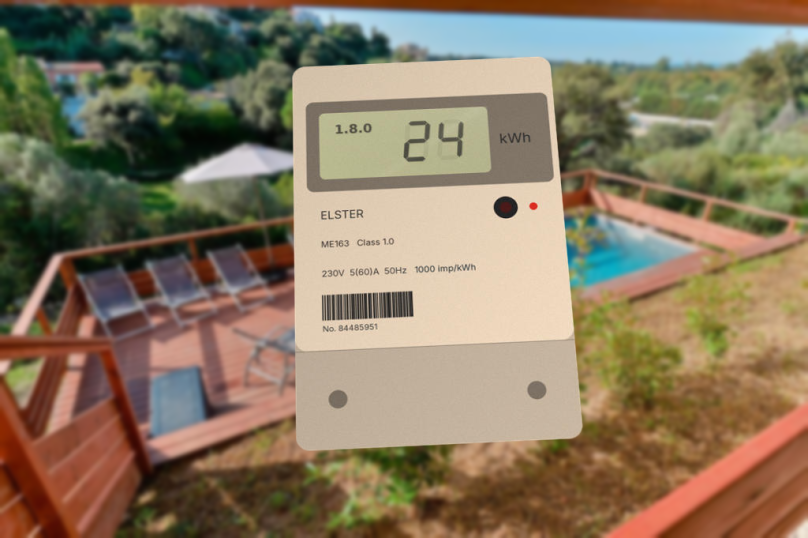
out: 24 kWh
